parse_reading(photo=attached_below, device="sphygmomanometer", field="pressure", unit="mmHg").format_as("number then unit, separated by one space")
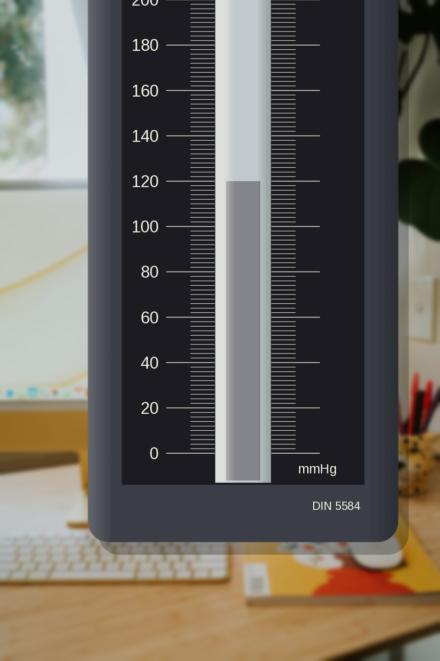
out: 120 mmHg
